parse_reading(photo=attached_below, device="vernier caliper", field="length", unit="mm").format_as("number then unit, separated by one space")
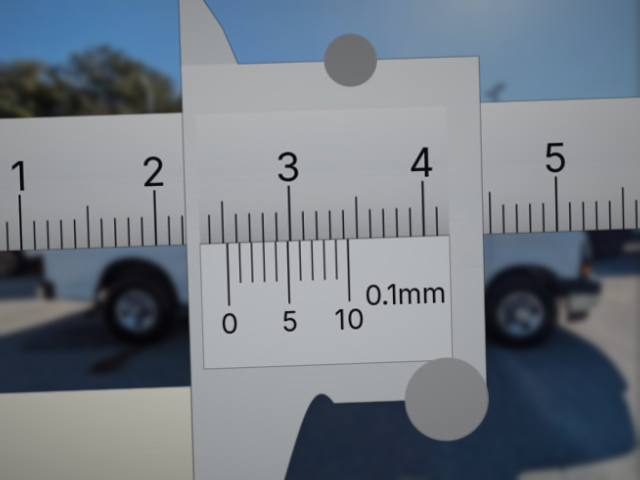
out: 25.3 mm
